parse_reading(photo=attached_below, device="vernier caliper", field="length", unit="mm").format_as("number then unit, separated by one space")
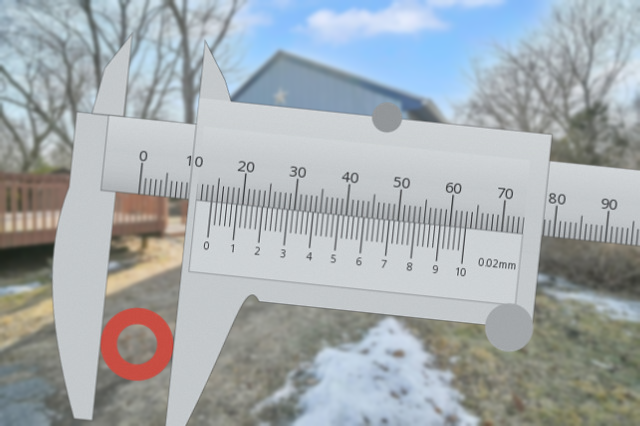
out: 14.0 mm
